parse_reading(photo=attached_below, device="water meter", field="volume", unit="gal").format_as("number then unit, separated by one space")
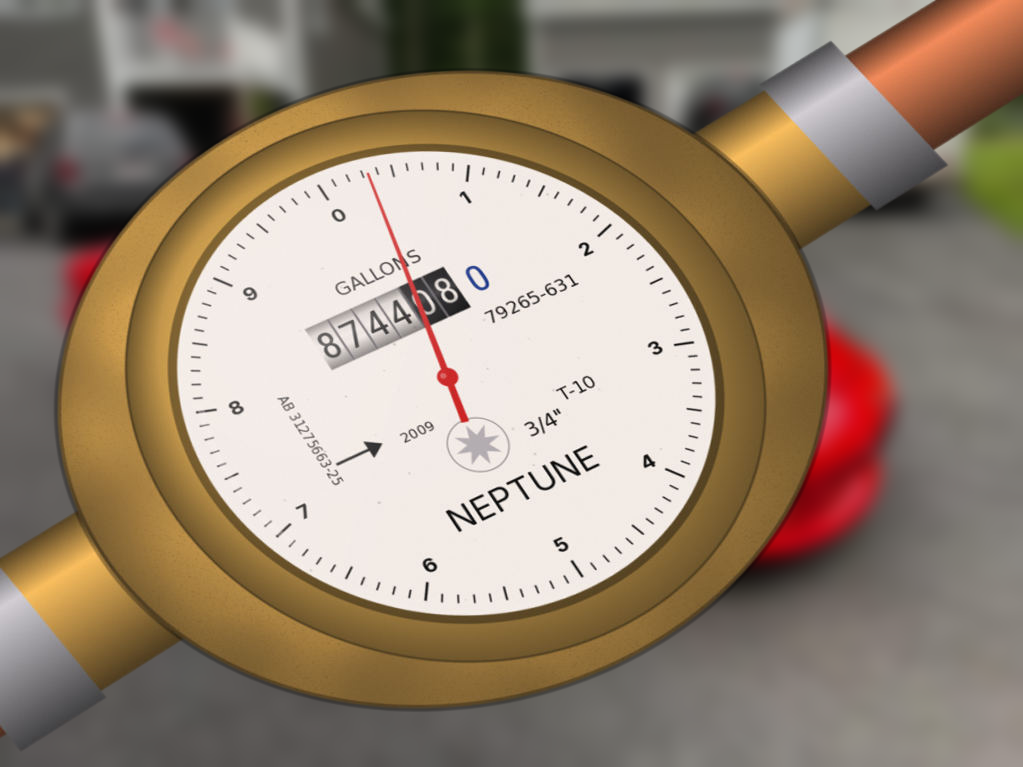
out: 8744080.3 gal
